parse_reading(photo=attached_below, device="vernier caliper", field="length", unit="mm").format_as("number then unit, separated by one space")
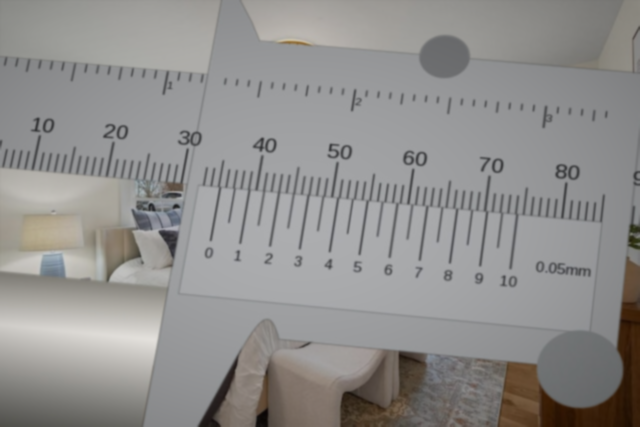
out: 35.2 mm
